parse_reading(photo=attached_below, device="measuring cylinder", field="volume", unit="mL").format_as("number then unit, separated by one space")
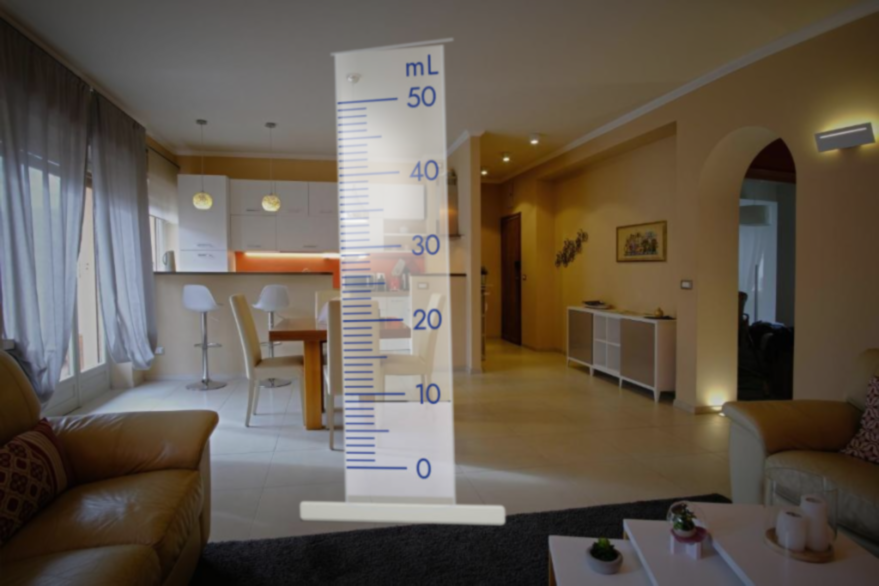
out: 9 mL
